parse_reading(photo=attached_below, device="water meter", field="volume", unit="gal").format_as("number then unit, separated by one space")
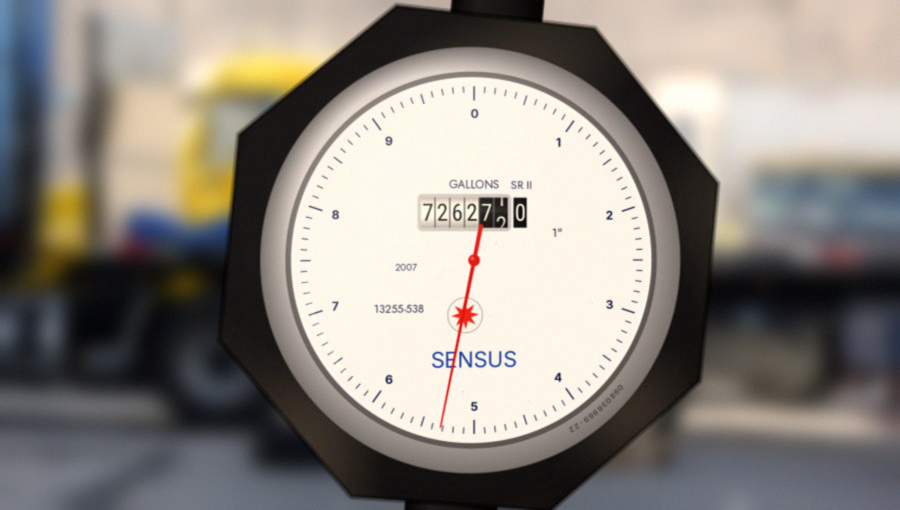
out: 7262715.3 gal
